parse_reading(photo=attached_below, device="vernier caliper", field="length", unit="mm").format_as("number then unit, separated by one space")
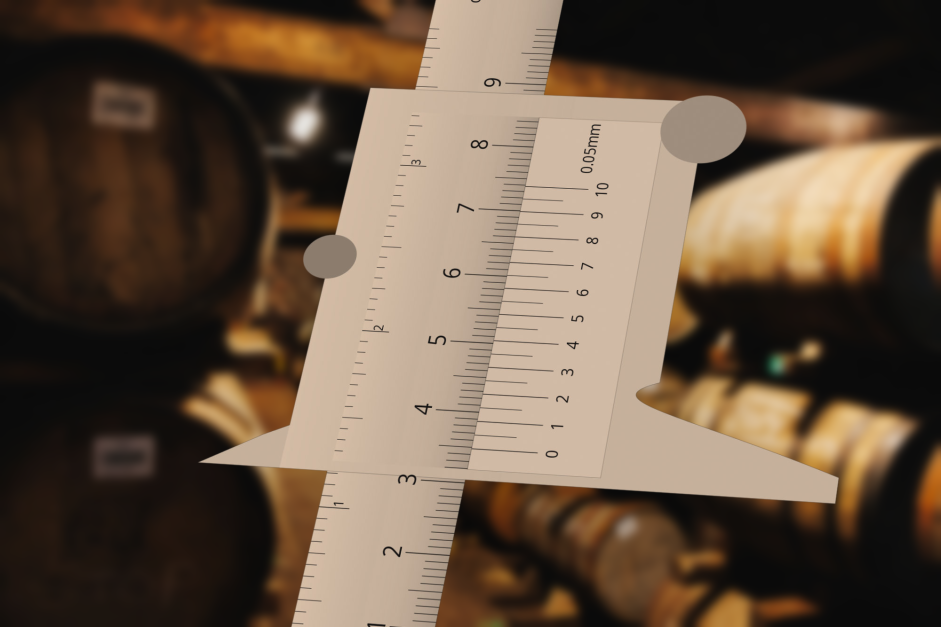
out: 34.8 mm
